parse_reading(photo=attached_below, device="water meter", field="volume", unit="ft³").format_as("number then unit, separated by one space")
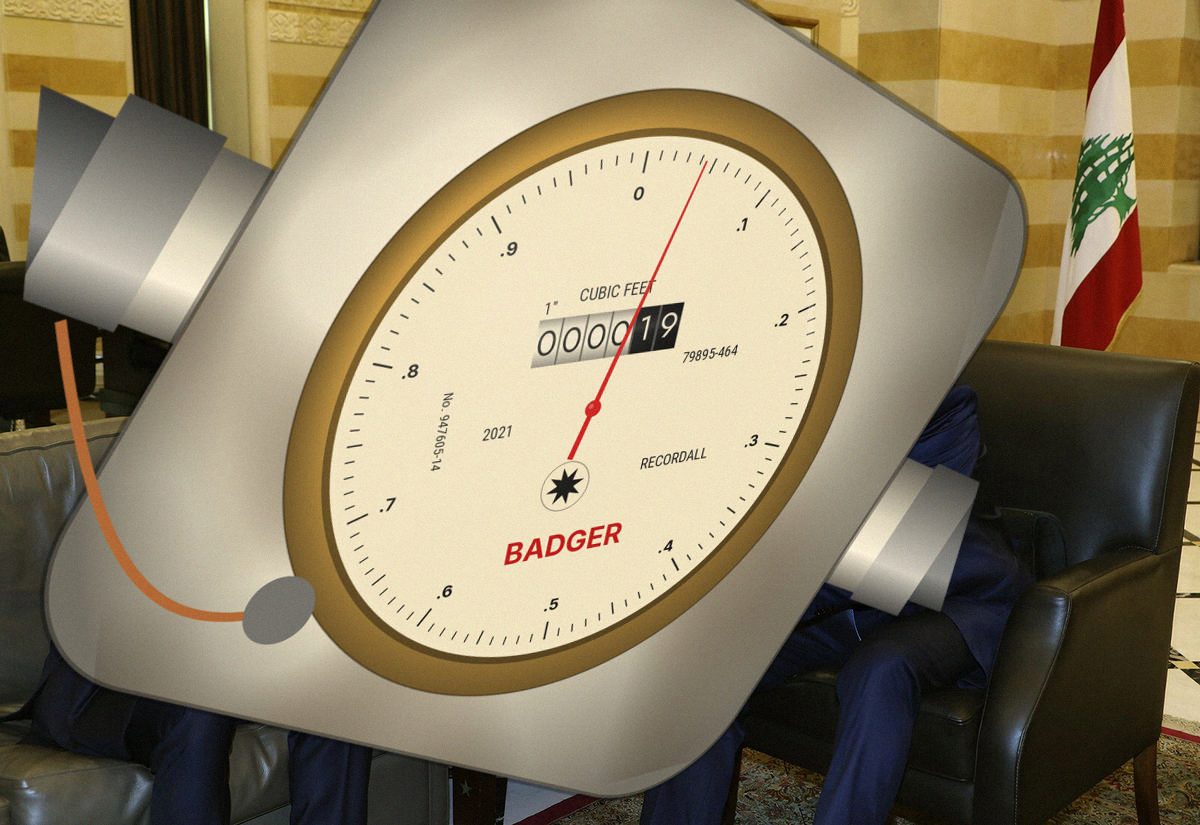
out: 19.04 ft³
